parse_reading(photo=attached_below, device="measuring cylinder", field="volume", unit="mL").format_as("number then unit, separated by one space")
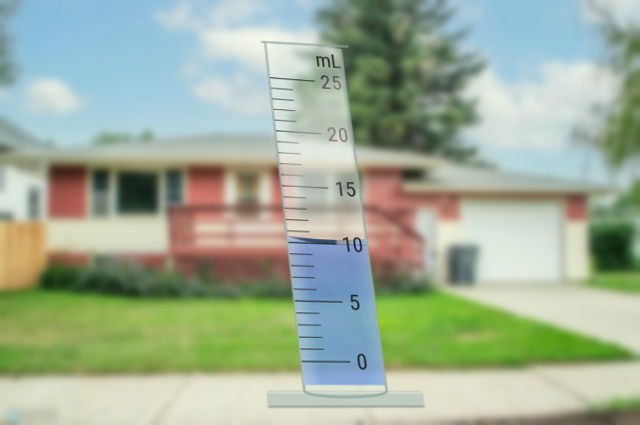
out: 10 mL
